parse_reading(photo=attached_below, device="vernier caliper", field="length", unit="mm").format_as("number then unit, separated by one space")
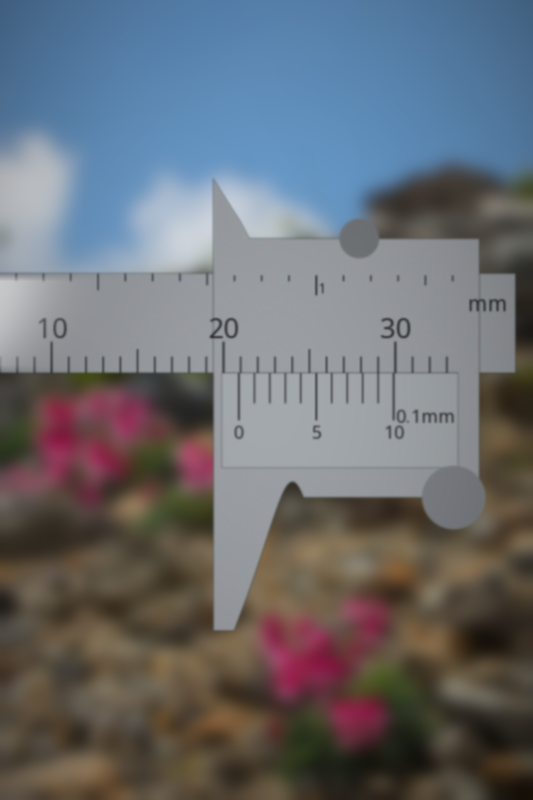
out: 20.9 mm
